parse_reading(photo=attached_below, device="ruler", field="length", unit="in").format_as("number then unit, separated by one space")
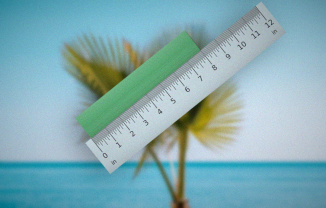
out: 8 in
